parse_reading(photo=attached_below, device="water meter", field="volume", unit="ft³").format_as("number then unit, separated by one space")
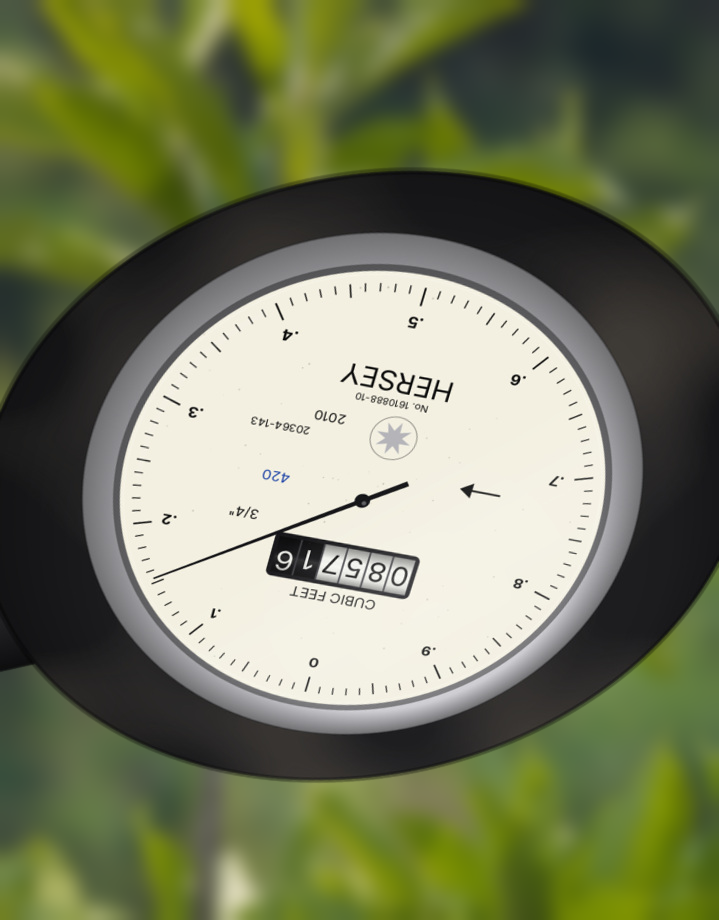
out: 85716.15 ft³
